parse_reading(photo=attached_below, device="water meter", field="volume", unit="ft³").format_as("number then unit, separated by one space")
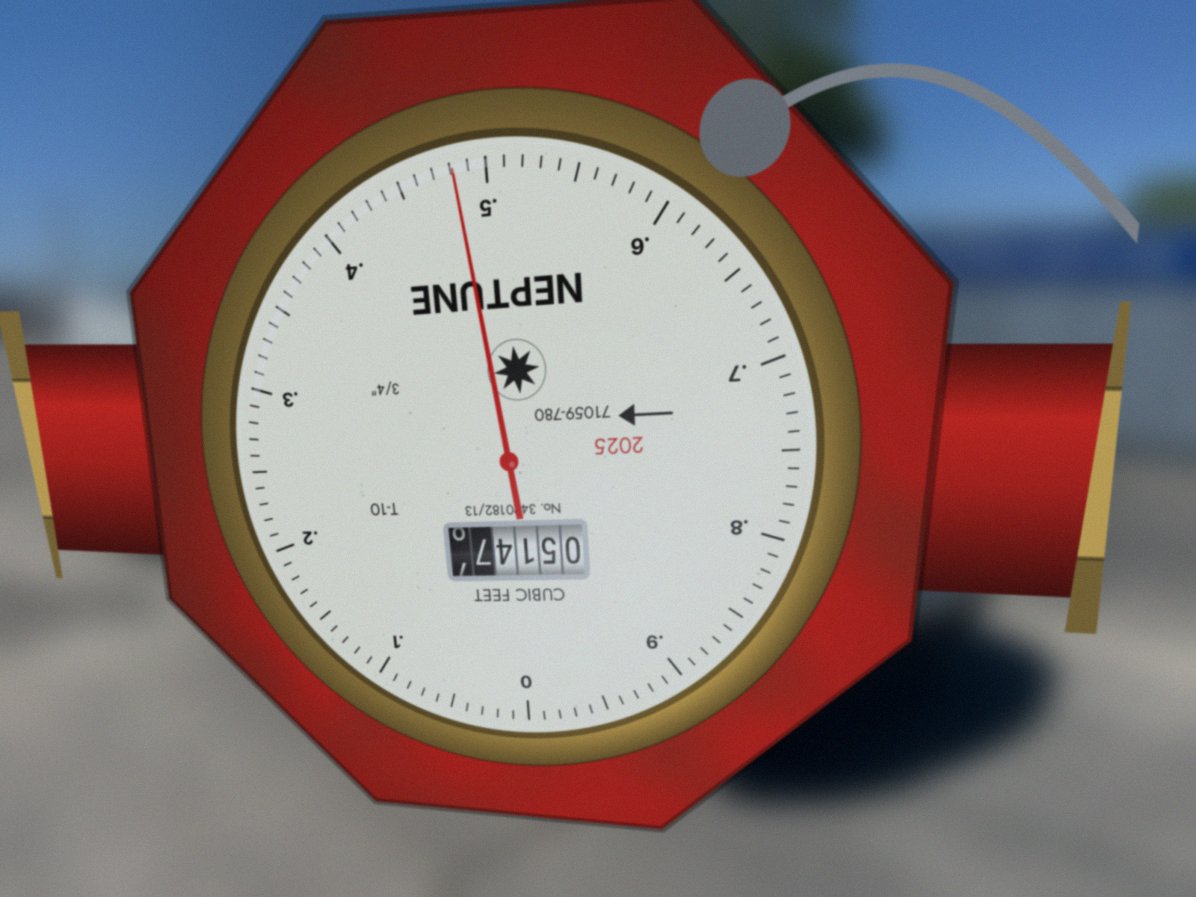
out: 51477.48 ft³
